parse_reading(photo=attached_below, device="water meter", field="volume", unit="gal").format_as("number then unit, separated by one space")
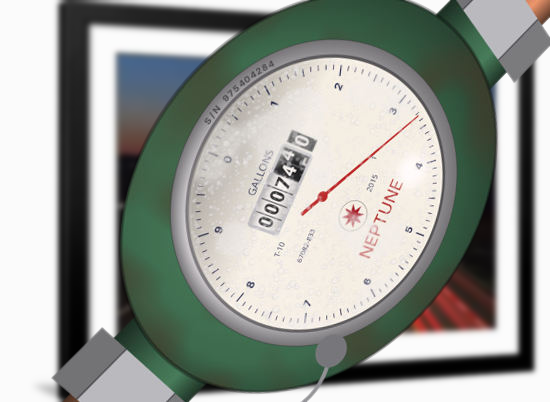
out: 7443.3 gal
